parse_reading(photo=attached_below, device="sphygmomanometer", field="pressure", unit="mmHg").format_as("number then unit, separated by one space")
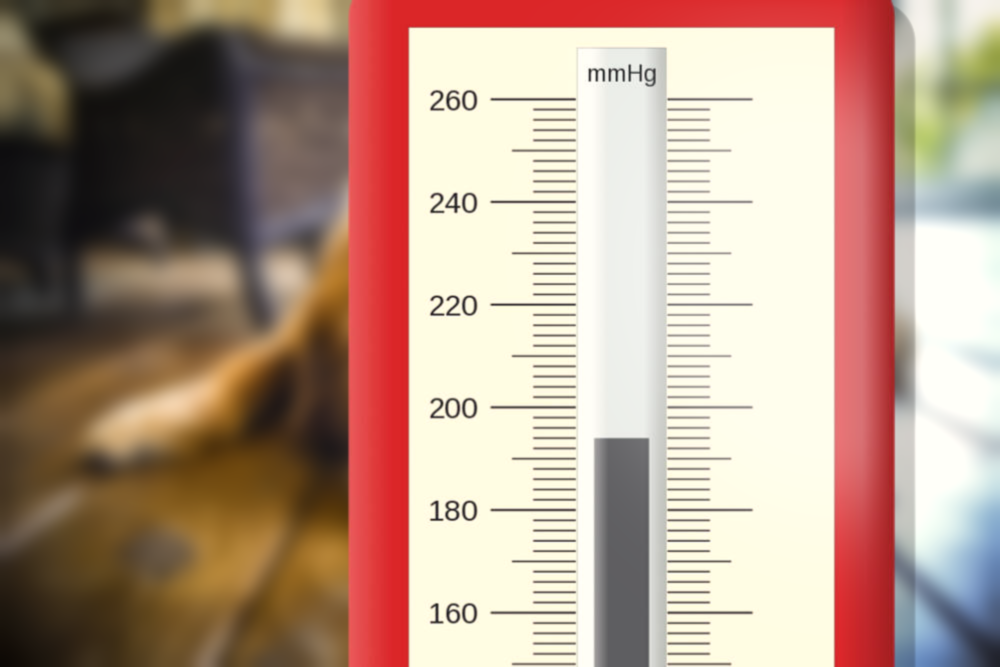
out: 194 mmHg
